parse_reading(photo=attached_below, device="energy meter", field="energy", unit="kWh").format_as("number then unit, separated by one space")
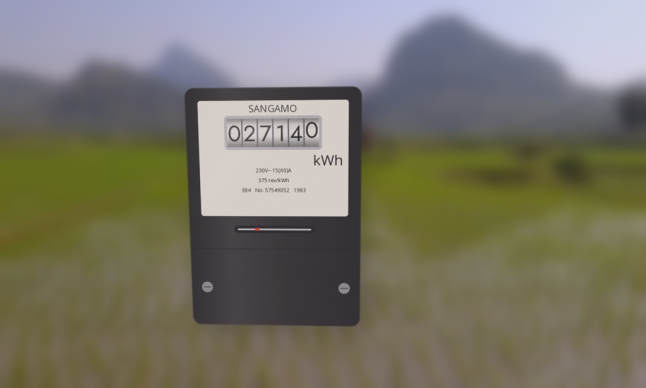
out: 27140 kWh
